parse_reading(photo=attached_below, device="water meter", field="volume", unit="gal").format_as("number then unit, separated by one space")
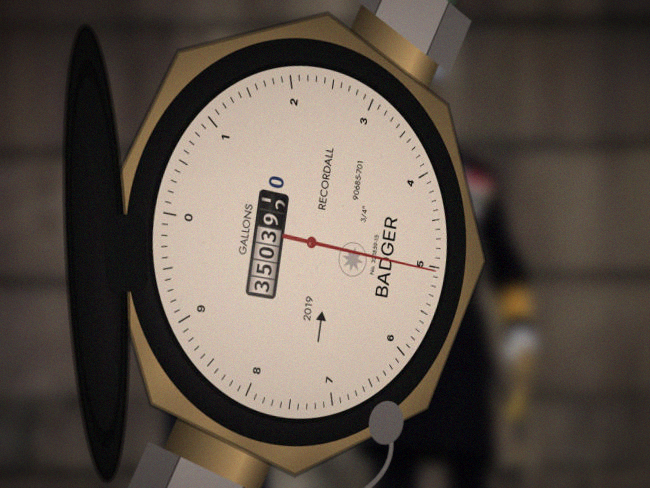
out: 3503915.0 gal
